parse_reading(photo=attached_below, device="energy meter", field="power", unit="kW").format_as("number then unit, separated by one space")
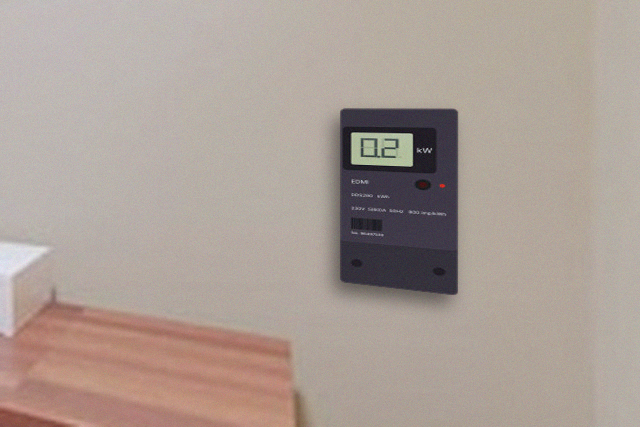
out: 0.2 kW
